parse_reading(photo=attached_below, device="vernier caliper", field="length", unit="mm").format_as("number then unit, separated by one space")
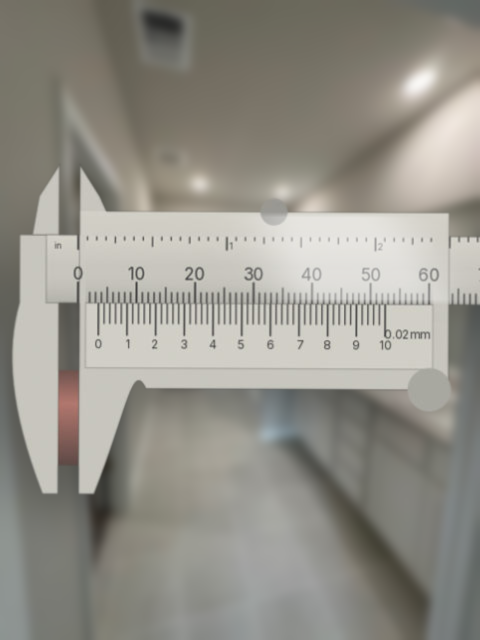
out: 3.5 mm
